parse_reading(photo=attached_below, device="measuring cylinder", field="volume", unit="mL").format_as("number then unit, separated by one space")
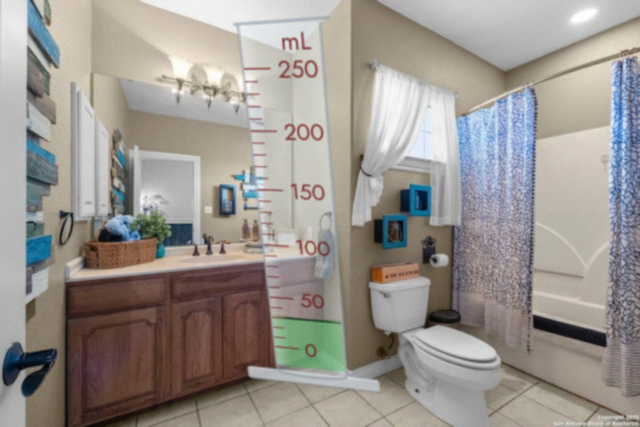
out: 30 mL
